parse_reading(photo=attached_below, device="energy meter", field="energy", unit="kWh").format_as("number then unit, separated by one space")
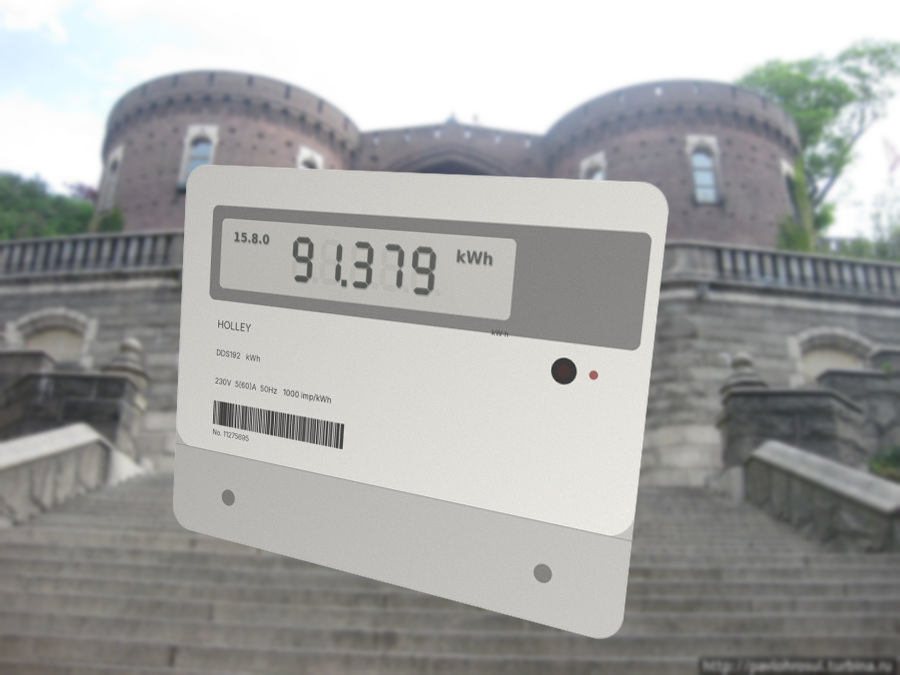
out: 91.379 kWh
